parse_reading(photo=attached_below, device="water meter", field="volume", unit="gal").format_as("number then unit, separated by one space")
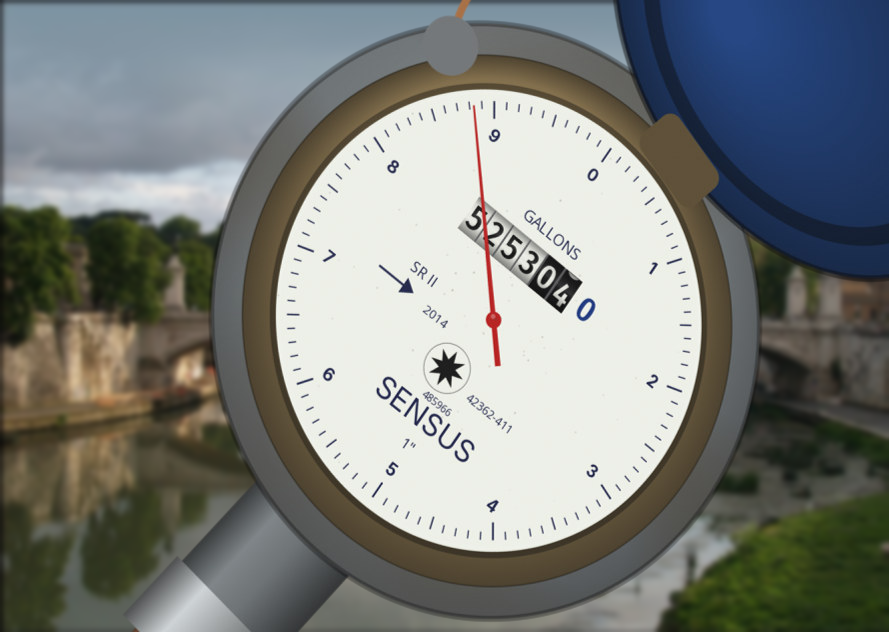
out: 5253038.8 gal
